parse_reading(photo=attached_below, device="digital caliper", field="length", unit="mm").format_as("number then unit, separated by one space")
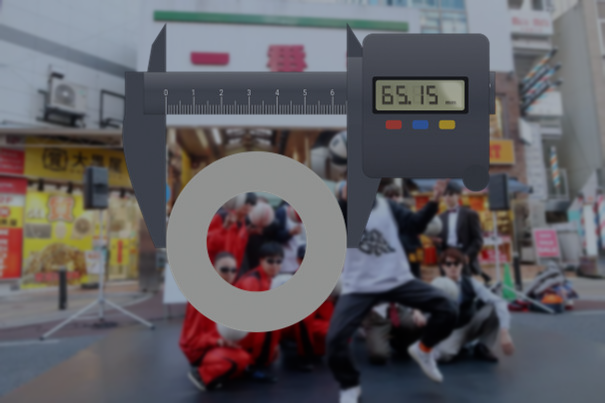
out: 65.15 mm
